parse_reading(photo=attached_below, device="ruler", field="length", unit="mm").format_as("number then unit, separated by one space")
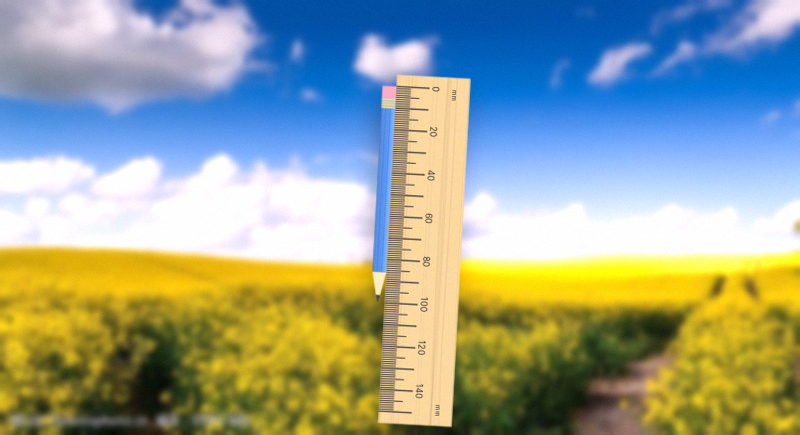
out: 100 mm
